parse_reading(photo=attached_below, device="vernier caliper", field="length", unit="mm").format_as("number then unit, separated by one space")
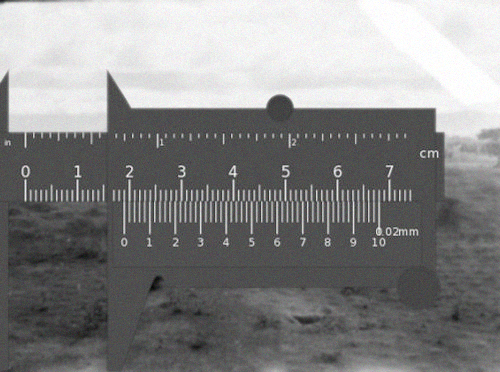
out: 19.0 mm
